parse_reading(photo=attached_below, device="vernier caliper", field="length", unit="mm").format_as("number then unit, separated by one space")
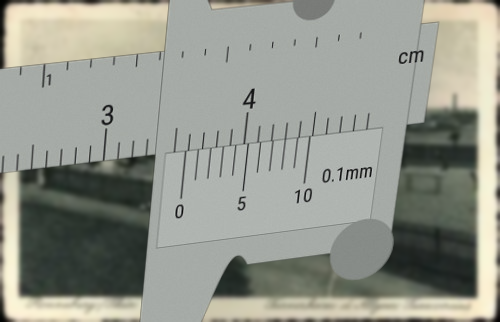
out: 35.8 mm
